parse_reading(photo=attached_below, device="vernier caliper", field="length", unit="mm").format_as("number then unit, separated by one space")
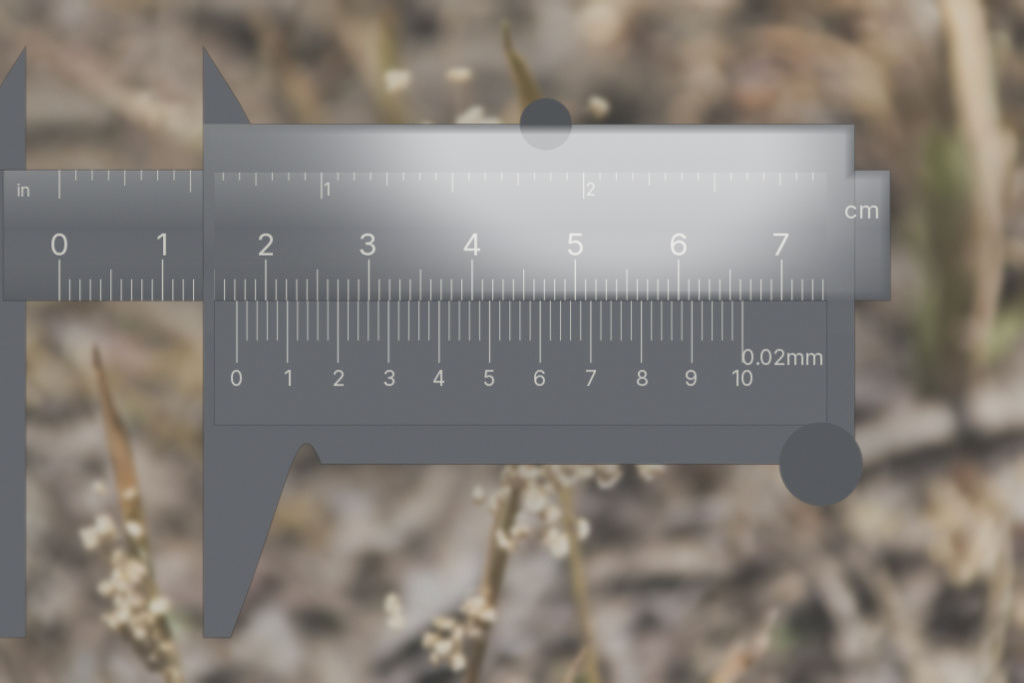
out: 17.2 mm
